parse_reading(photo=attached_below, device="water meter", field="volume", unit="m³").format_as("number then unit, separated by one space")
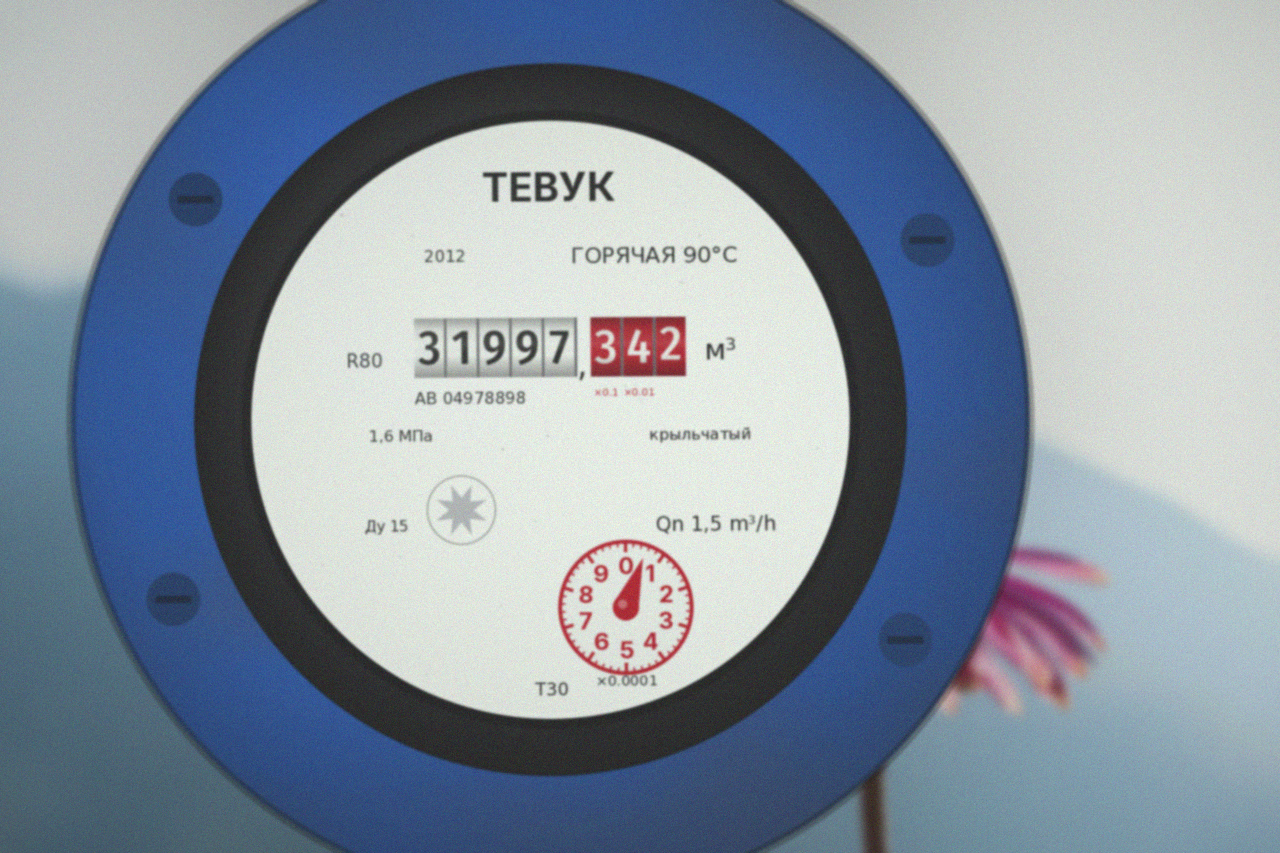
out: 31997.3420 m³
